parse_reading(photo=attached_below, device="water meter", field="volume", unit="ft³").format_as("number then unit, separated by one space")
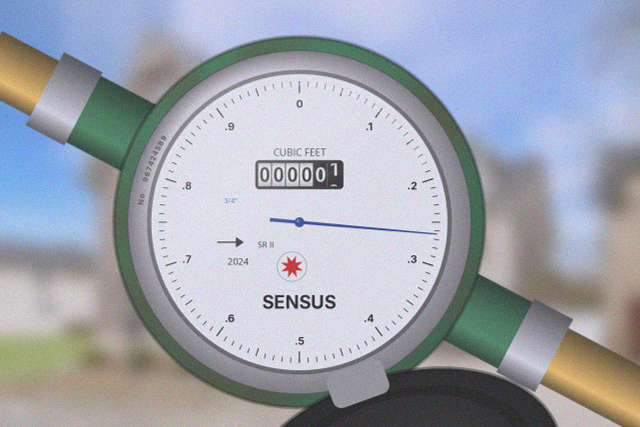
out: 1.26 ft³
